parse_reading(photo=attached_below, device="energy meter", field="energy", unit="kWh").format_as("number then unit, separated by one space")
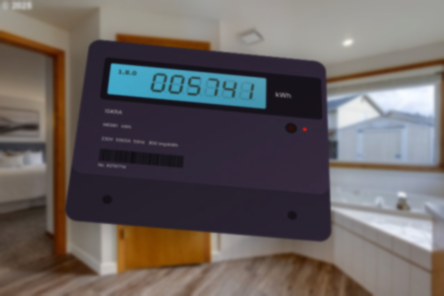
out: 5741 kWh
